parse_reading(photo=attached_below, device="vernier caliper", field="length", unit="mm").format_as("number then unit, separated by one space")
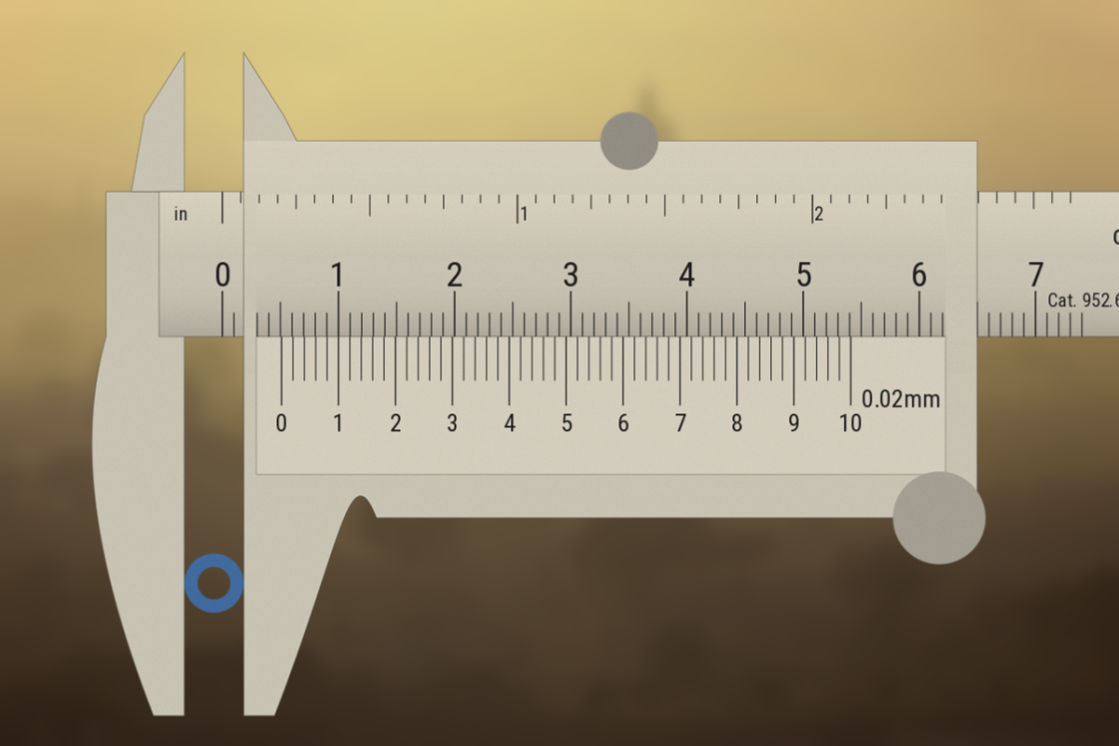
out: 5.1 mm
